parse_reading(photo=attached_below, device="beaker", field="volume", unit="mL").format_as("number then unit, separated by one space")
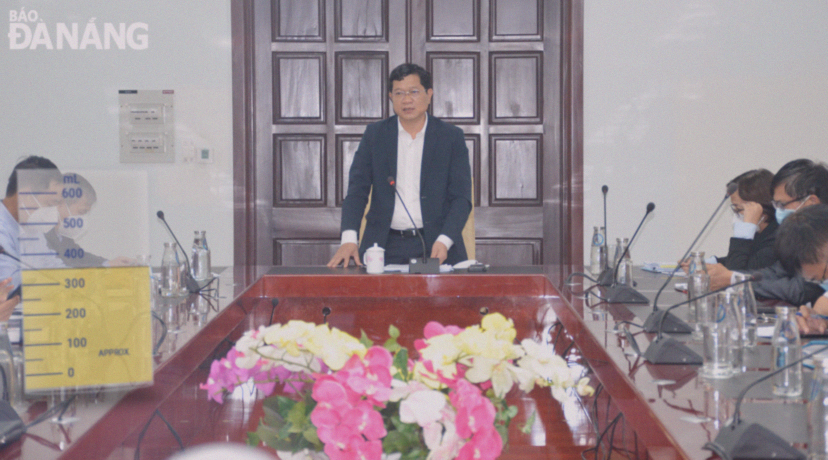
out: 350 mL
